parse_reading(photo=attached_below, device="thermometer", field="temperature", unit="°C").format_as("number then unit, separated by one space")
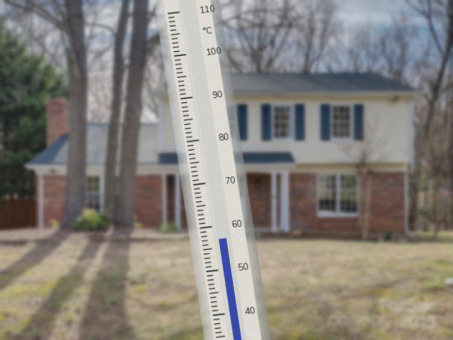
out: 57 °C
